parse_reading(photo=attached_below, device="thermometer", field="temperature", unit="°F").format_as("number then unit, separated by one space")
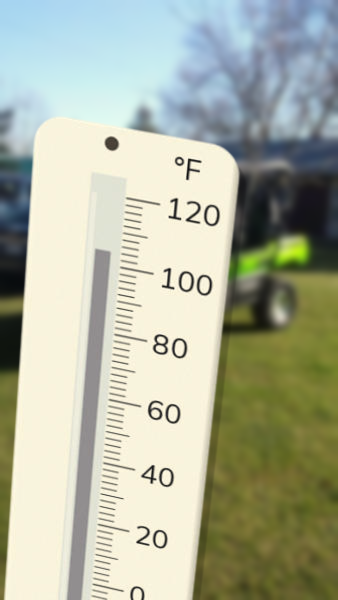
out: 104 °F
